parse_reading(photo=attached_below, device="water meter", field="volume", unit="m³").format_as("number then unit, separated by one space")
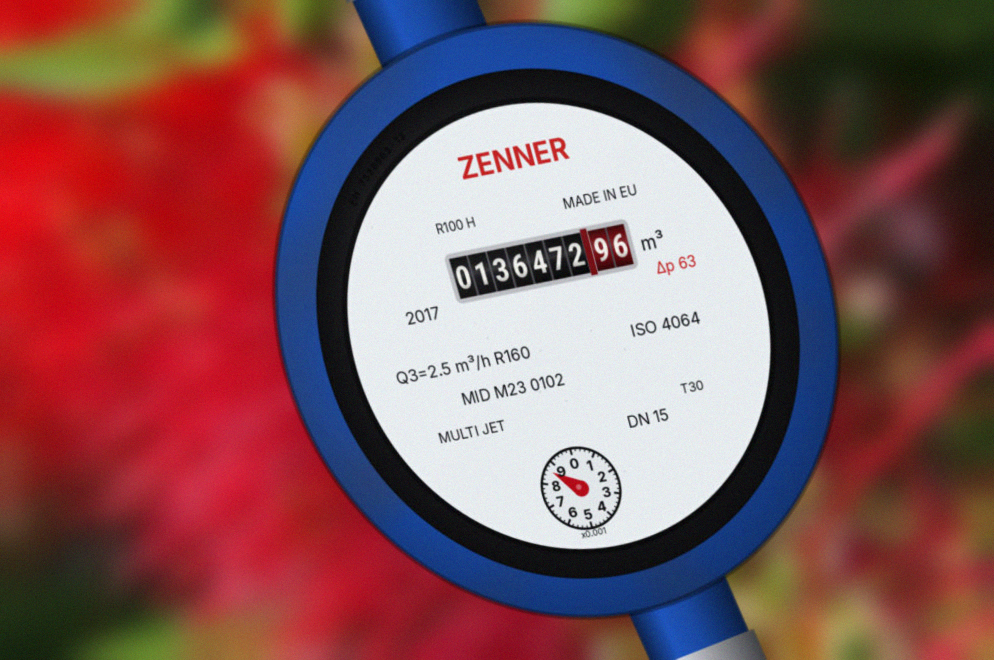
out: 136472.968 m³
